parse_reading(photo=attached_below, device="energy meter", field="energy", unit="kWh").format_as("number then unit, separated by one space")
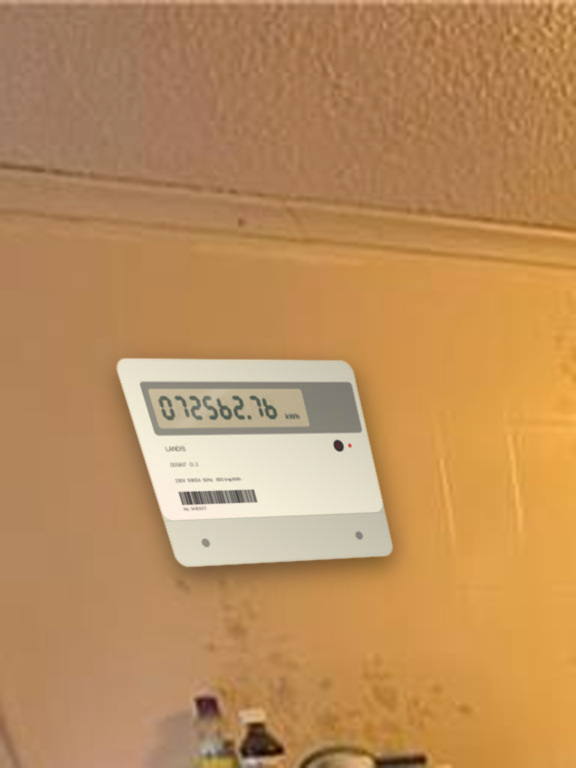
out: 72562.76 kWh
